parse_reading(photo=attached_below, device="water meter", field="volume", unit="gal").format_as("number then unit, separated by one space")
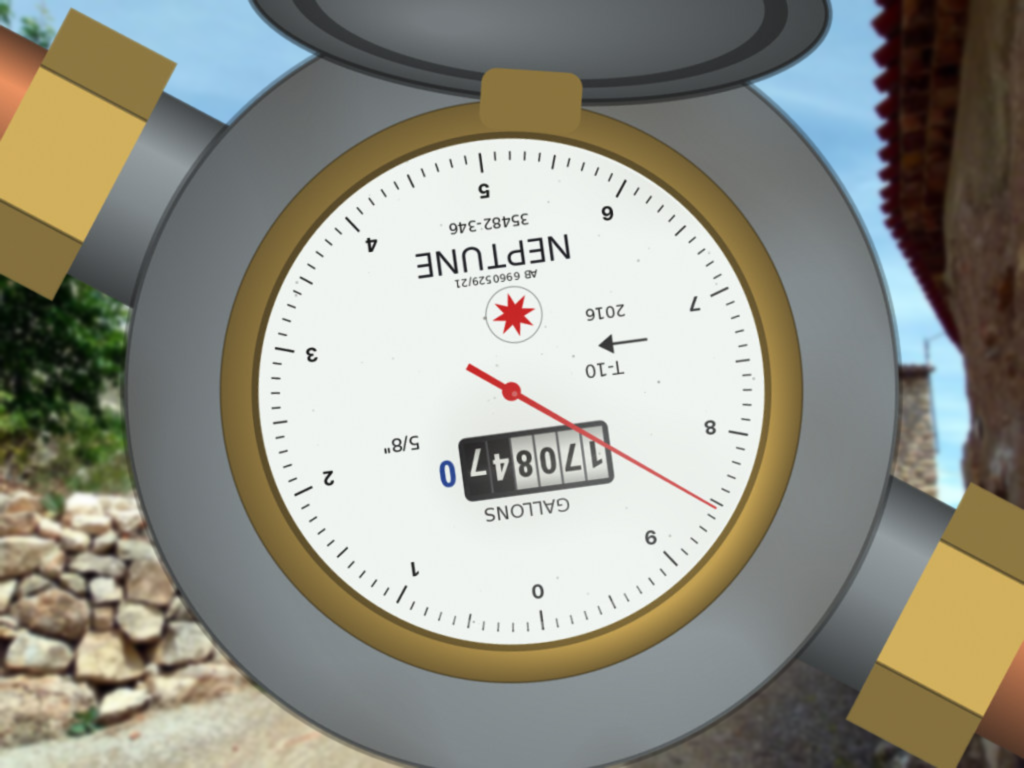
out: 1708468.5 gal
